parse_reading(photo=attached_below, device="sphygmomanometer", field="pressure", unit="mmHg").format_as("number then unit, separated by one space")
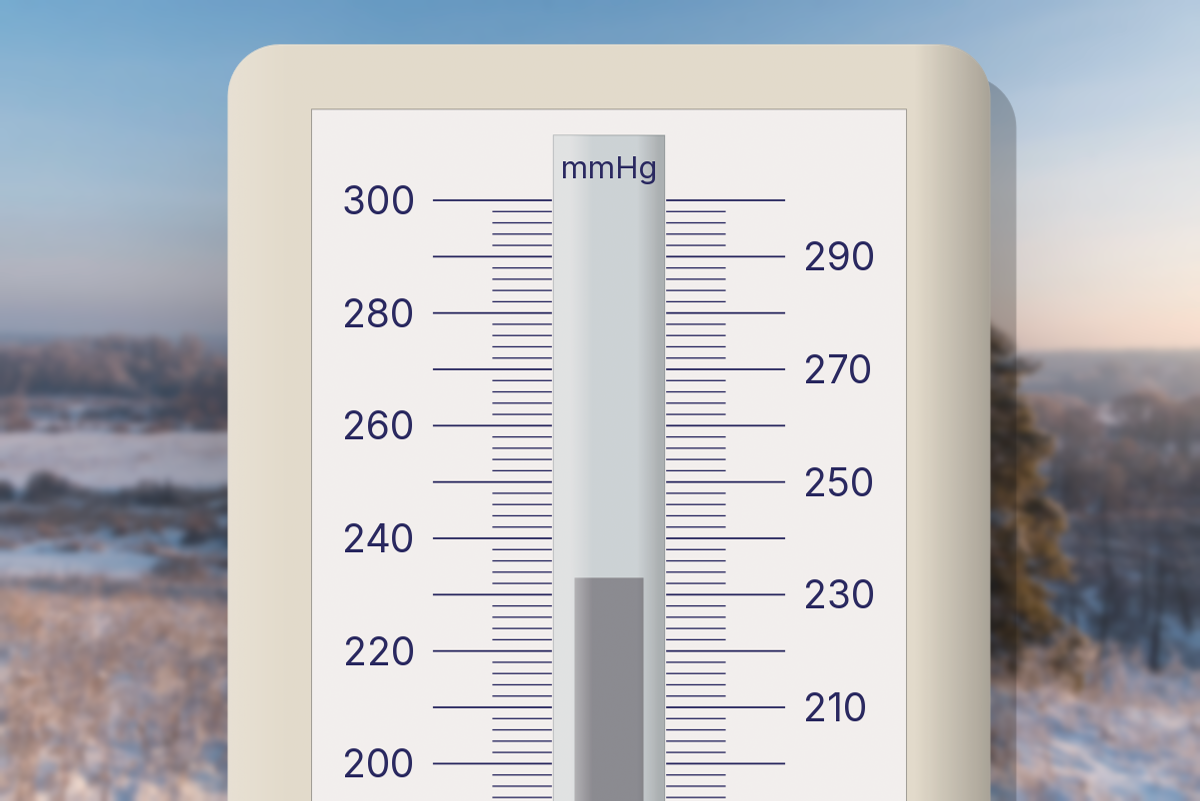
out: 233 mmHg
